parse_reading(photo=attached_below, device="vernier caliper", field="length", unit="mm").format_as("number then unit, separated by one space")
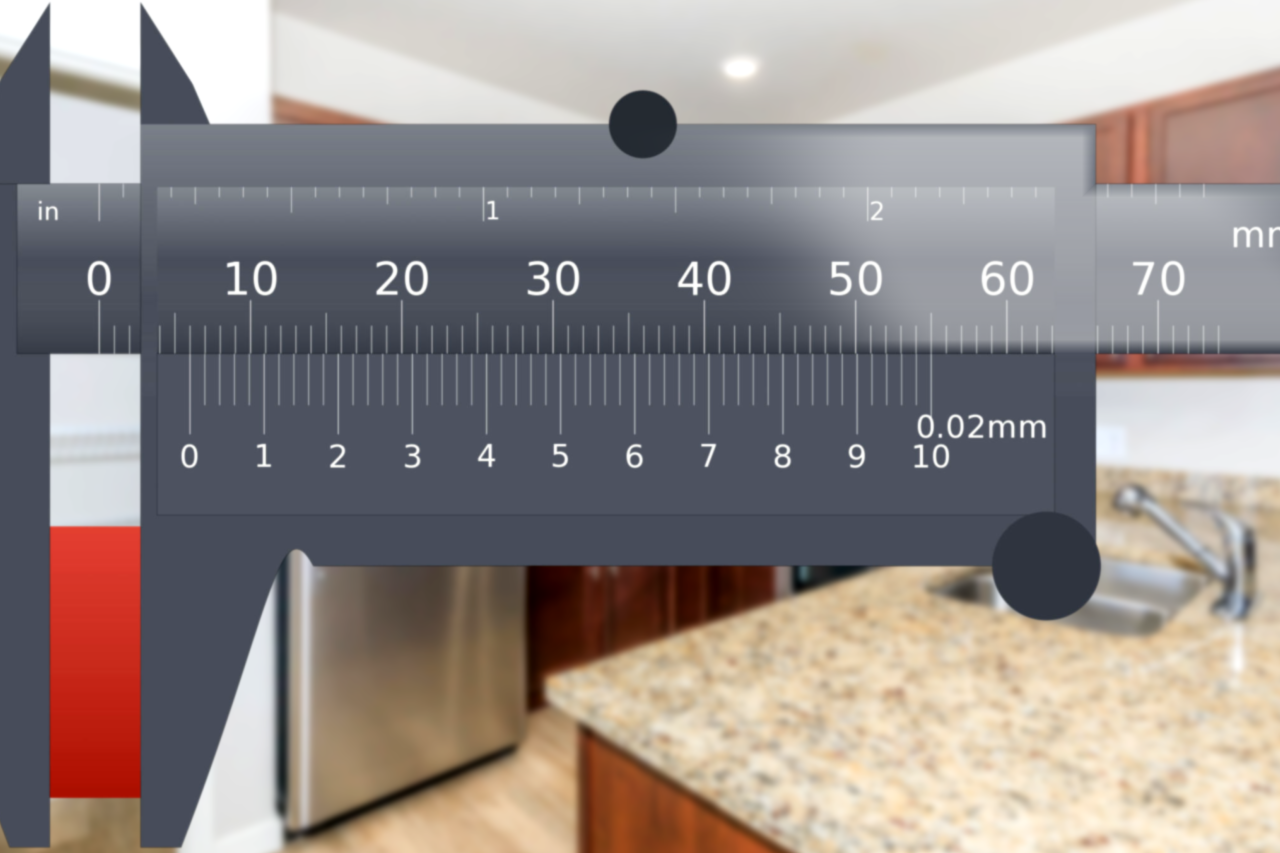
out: 6.0 mm
